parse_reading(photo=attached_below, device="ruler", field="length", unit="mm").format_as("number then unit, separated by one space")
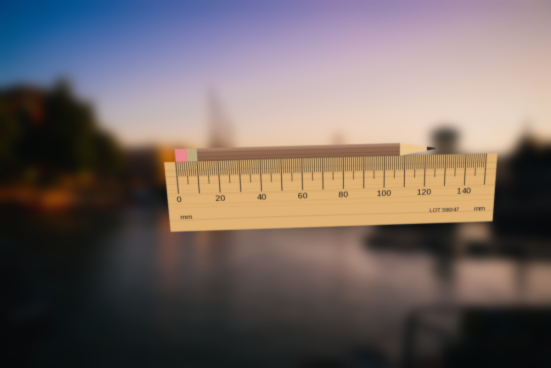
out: 125 mm
